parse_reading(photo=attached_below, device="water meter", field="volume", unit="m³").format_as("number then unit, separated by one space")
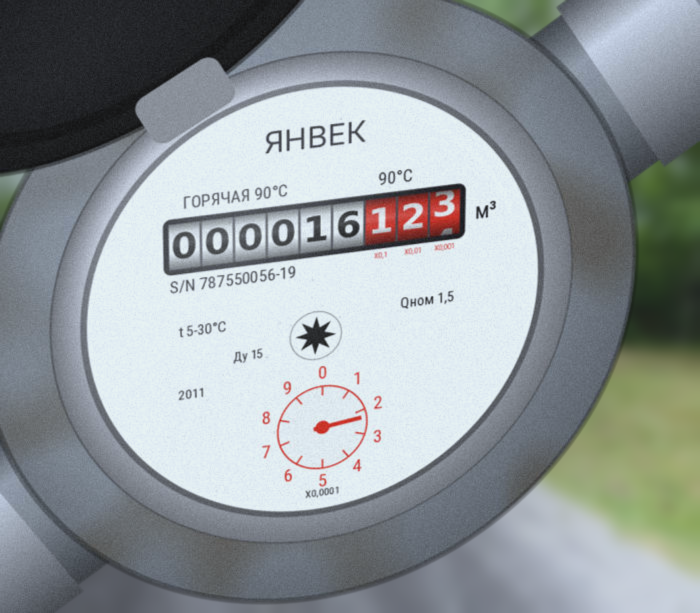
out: 16.1232 m³
